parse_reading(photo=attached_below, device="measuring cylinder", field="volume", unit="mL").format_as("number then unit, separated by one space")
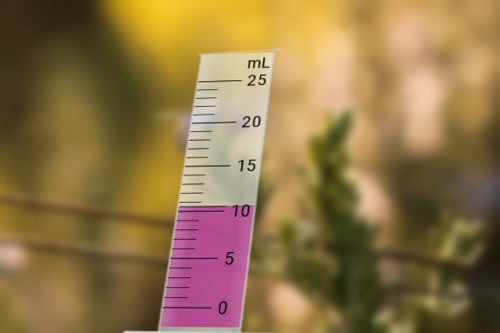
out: 10.5 mL
